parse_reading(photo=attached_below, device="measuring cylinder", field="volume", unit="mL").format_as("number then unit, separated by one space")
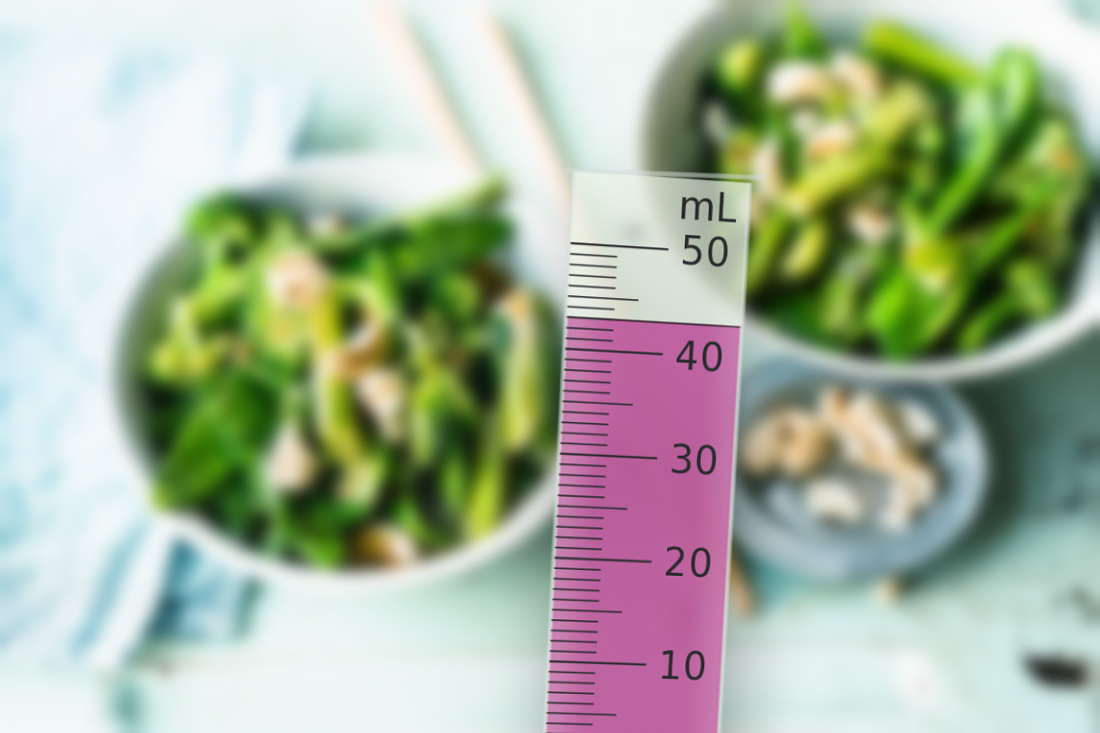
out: 43 mL
